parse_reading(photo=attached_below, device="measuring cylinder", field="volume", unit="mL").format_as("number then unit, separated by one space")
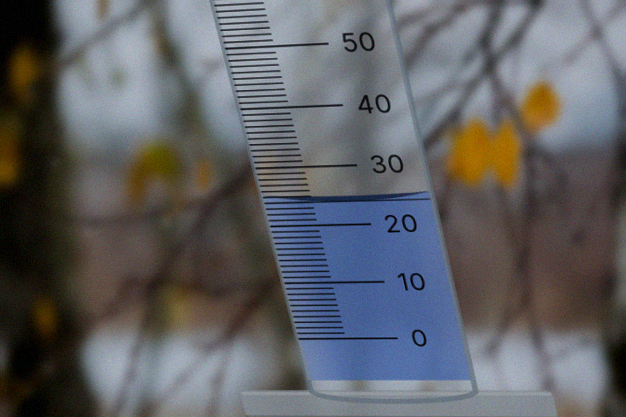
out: 24 mL
